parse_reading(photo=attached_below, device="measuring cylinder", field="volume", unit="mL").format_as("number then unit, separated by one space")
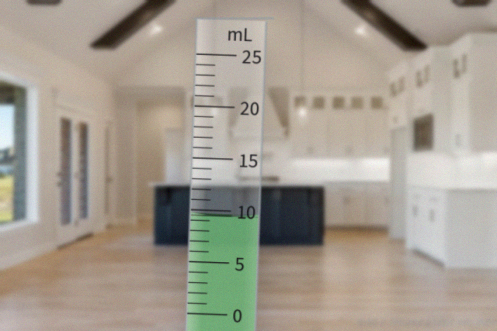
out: 9.5 mL
